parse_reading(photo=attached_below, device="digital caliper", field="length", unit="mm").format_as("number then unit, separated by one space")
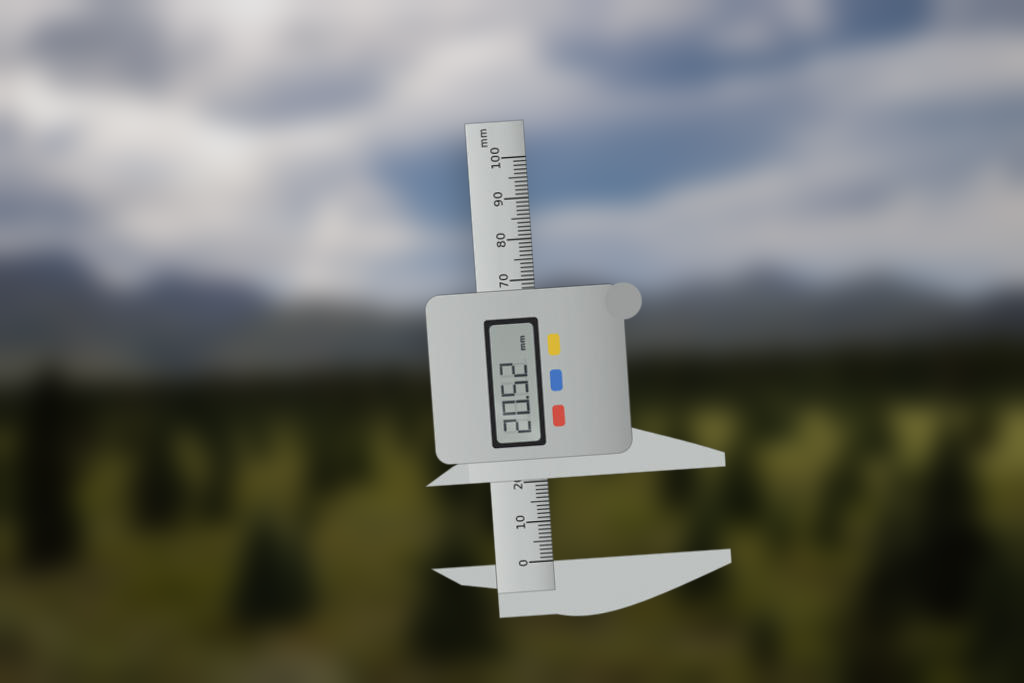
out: 20.52 mm
